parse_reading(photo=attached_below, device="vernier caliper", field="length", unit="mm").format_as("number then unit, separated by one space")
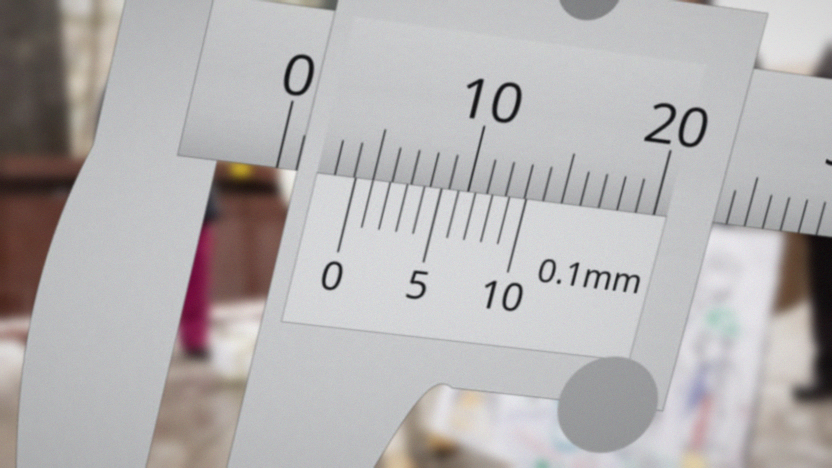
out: 4.1 mm
